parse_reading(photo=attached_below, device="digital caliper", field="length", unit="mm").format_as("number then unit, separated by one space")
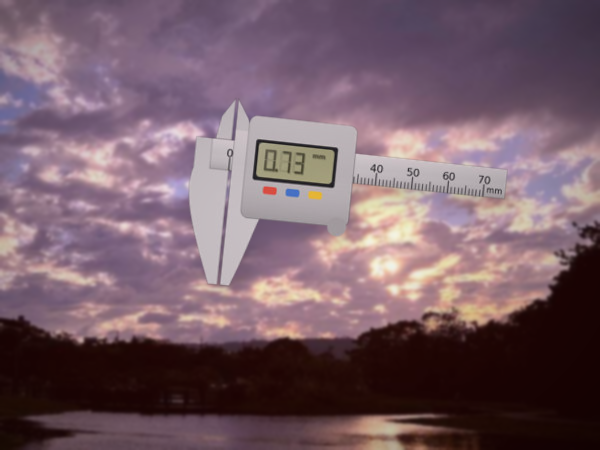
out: 0.73 mm
